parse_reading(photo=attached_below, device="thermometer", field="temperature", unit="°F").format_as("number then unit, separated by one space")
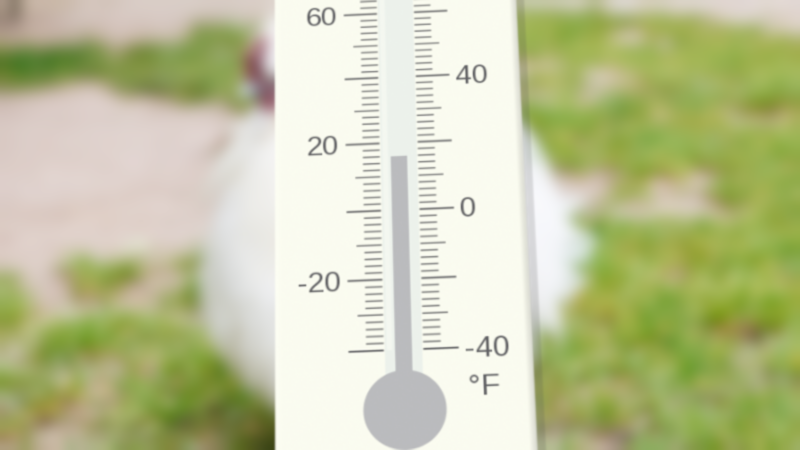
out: 16 °F
